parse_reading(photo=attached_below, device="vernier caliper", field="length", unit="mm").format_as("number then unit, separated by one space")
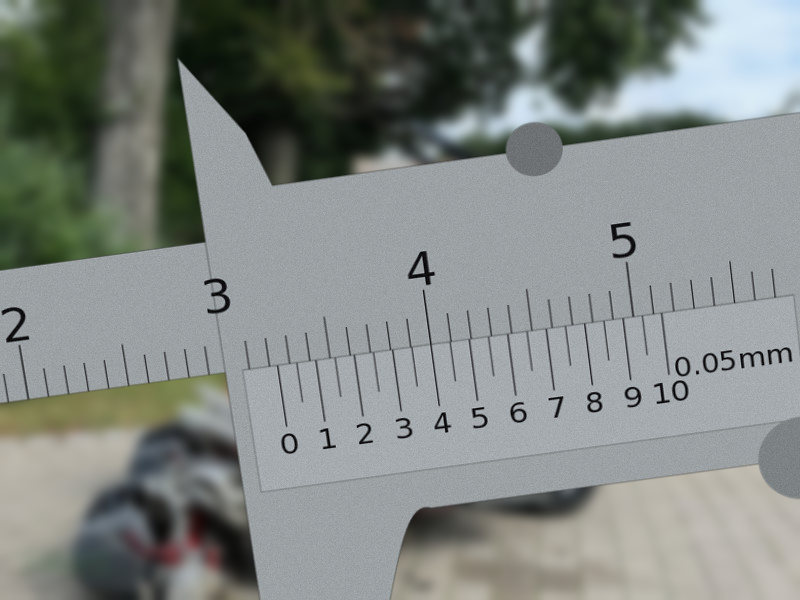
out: 32.4 mm
